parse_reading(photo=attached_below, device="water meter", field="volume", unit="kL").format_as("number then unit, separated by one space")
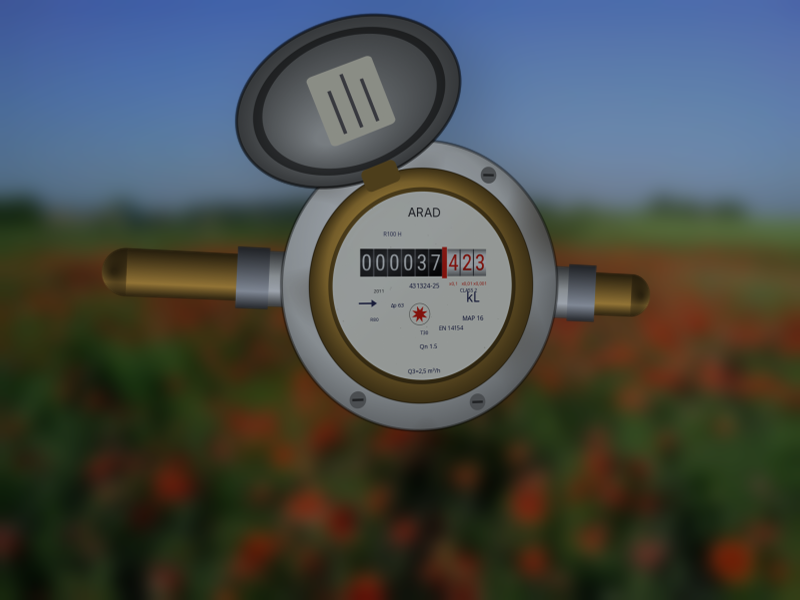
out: 37.423 kL
